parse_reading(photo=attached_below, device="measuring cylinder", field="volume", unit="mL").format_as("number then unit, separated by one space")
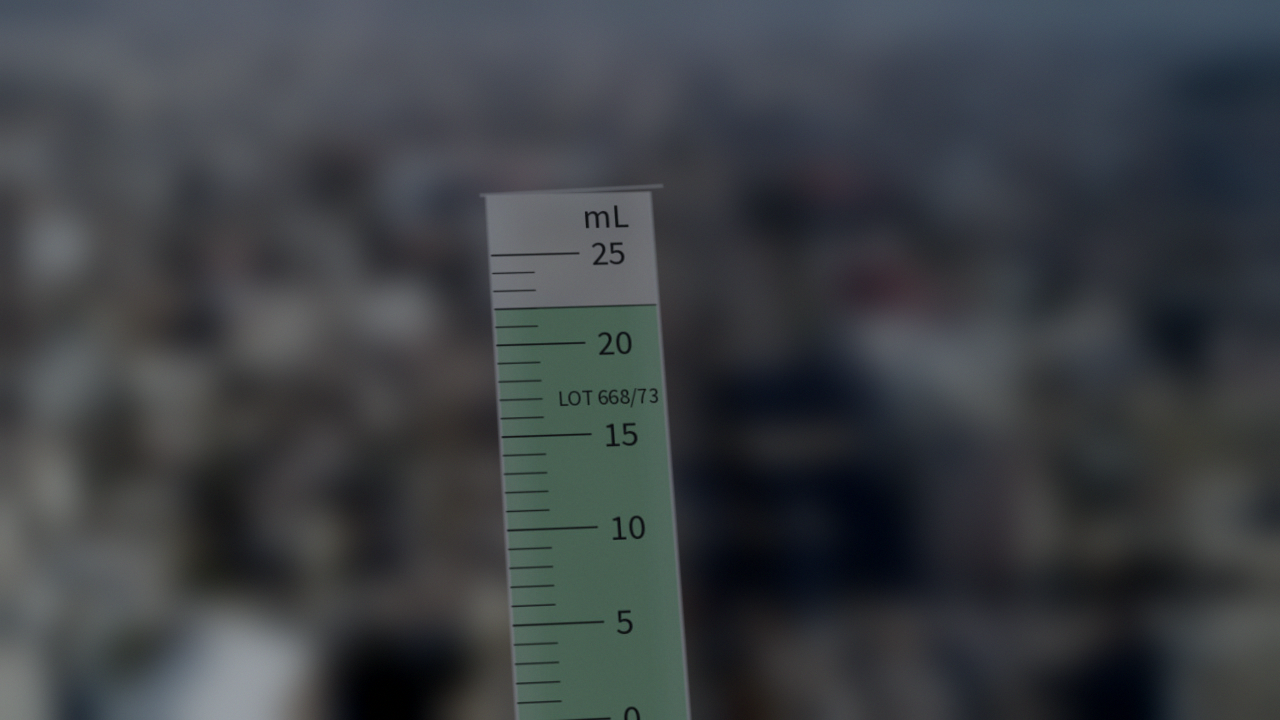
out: 22 mL
